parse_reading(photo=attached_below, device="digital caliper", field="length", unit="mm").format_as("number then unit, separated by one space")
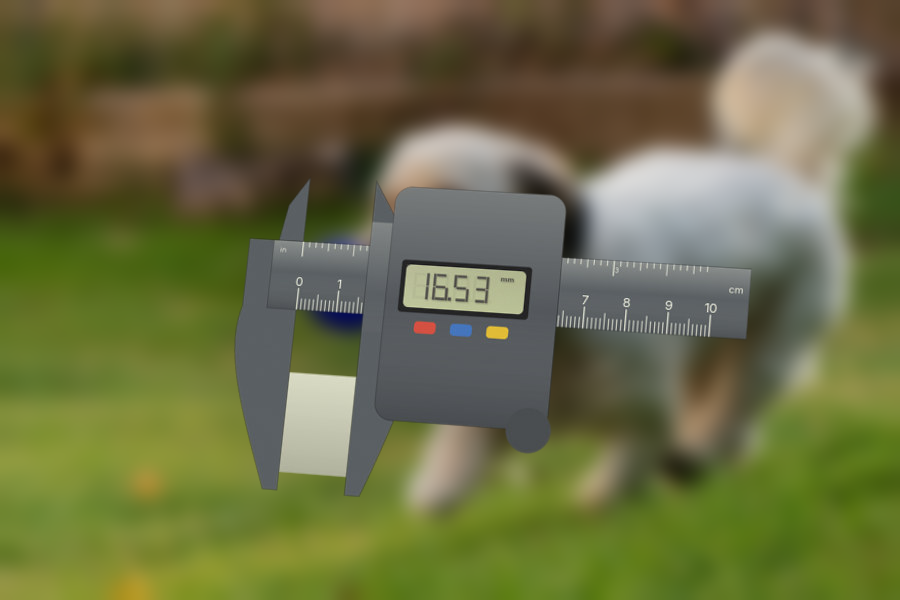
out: 16.53 mm
